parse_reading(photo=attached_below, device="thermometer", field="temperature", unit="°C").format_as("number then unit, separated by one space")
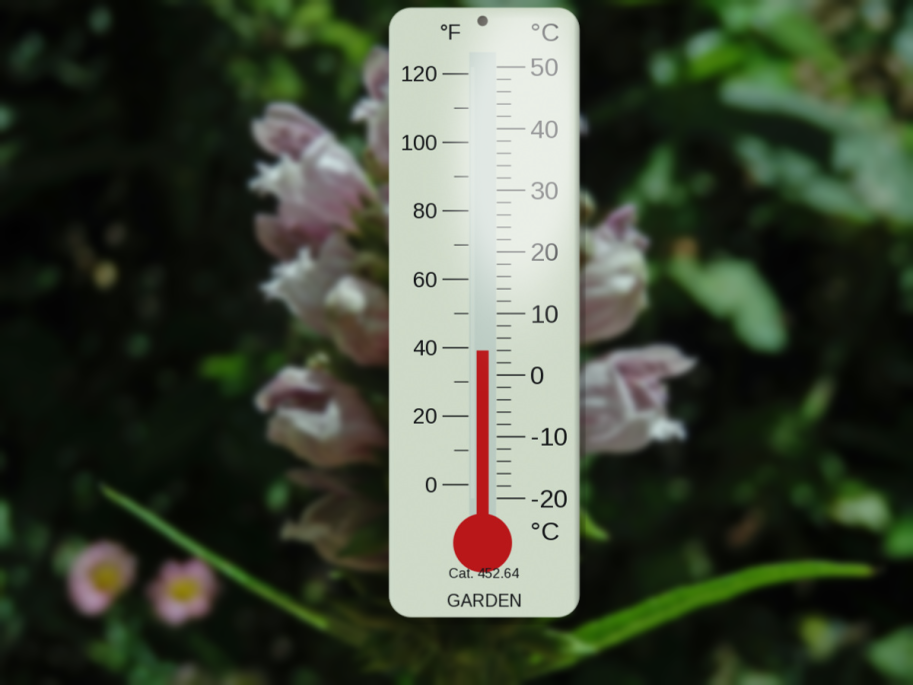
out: 4 °C
